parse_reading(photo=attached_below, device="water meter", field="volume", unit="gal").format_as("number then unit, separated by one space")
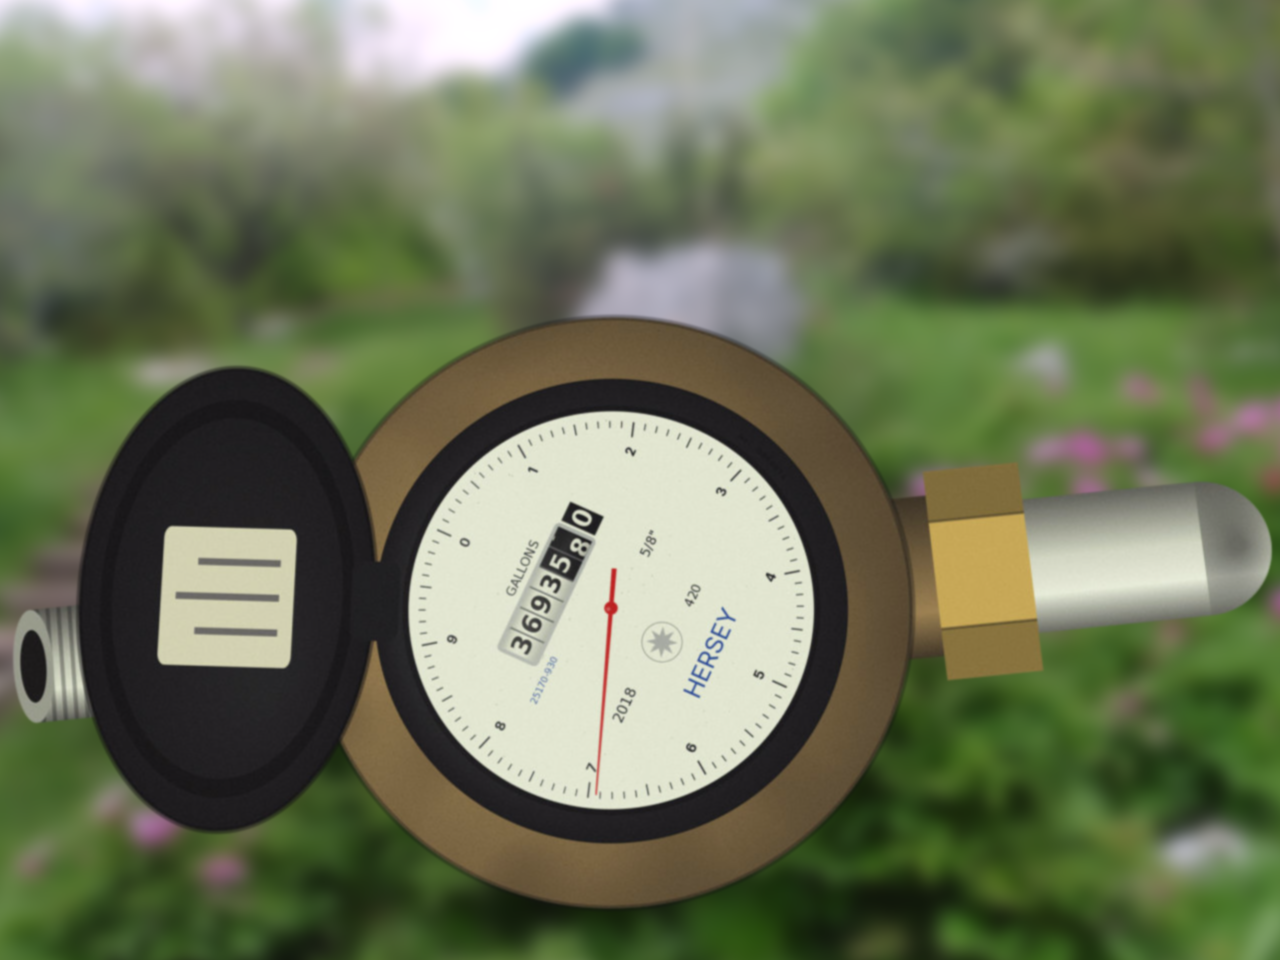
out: 3693576.9 gal
